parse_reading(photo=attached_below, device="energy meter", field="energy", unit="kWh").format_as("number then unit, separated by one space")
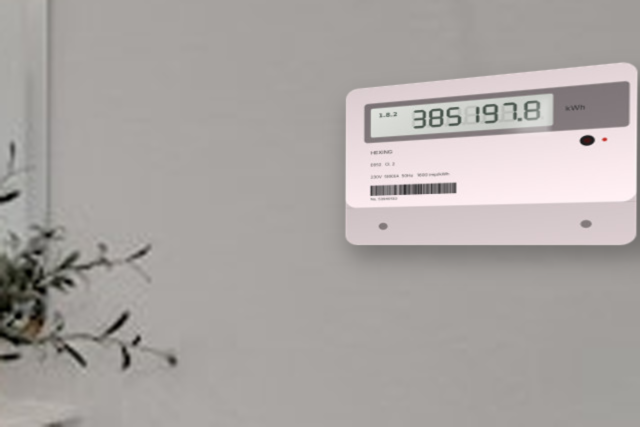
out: 385197.8 kWh
